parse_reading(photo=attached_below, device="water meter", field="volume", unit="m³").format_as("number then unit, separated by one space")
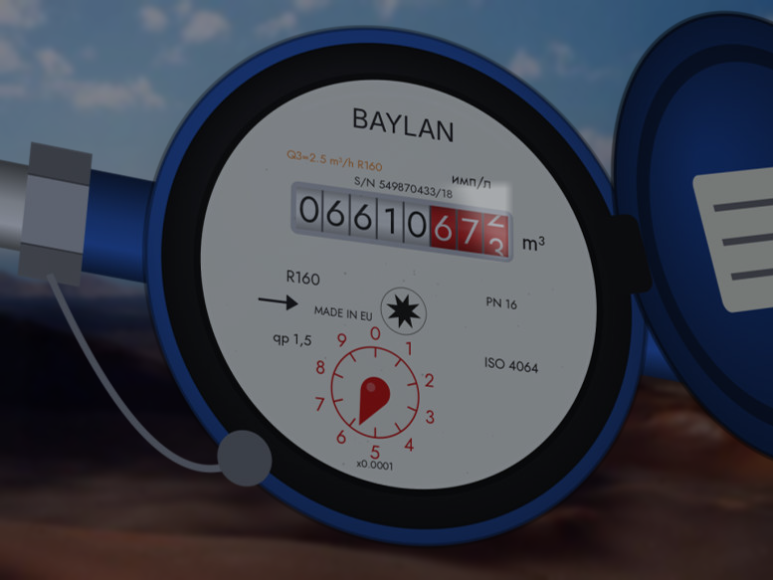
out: 6610.6725 m³
